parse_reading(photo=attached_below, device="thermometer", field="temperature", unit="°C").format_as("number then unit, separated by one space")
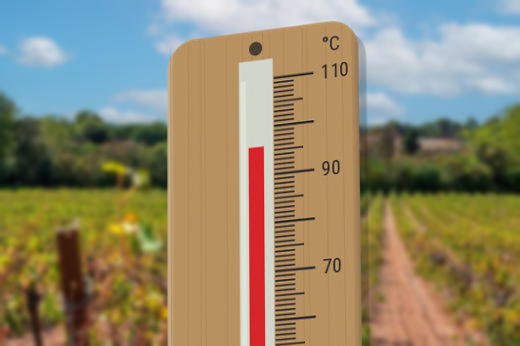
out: 96 °C
